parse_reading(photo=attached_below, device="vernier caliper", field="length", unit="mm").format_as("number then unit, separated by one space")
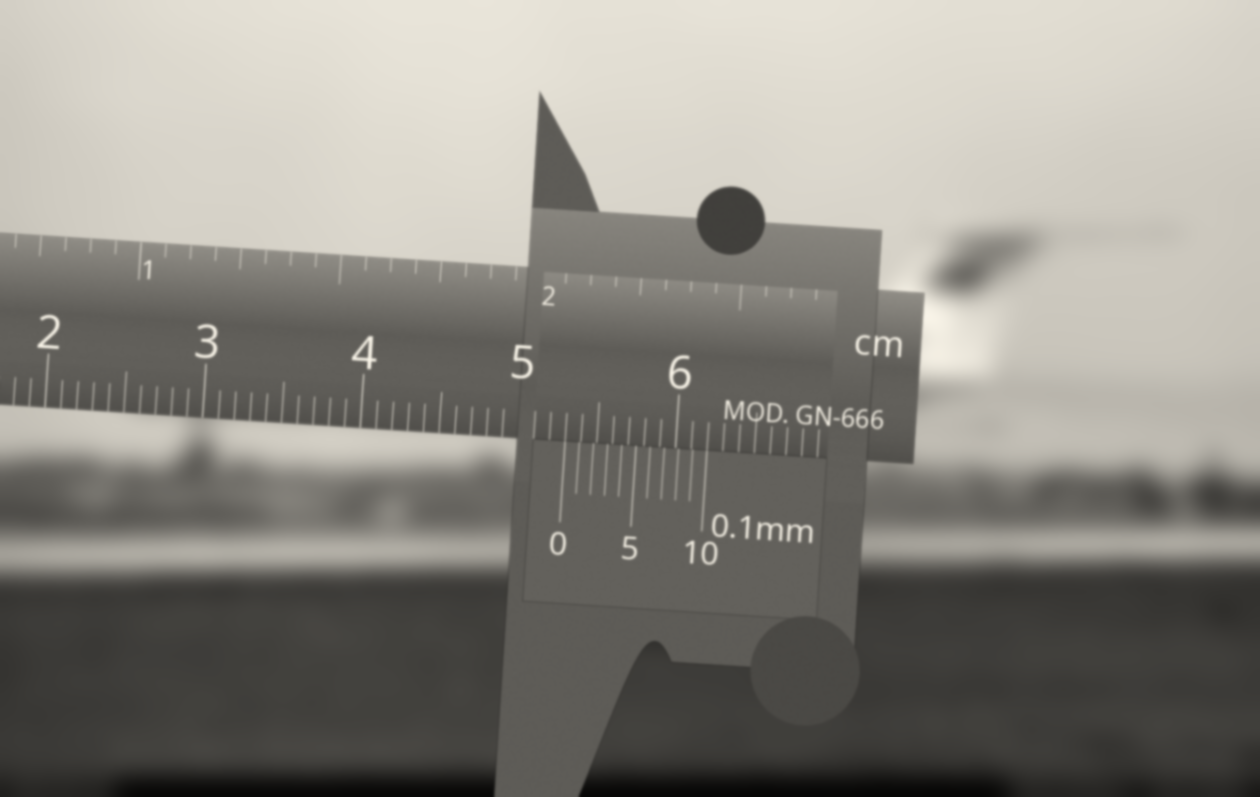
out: 53.0 mm
